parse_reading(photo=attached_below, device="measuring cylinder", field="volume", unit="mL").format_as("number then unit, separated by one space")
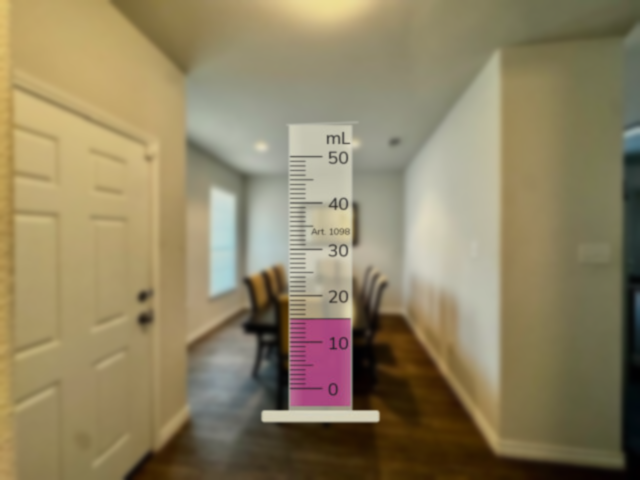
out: 15 mL
